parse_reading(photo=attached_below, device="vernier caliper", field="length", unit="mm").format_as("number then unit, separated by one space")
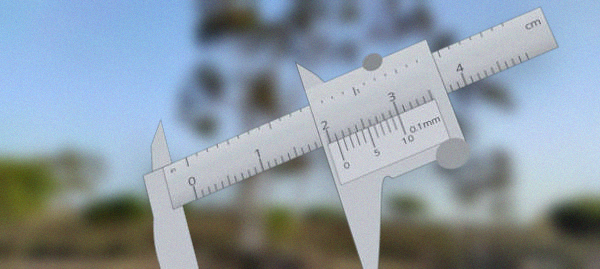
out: 21.0 mm
